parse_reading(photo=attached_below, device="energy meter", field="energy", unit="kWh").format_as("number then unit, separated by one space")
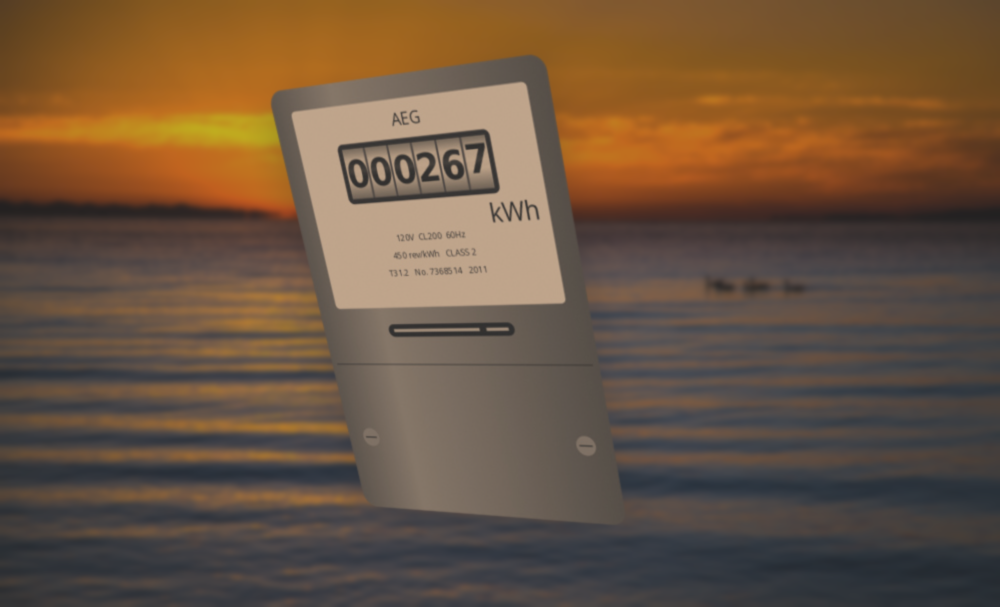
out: 267 kWh
